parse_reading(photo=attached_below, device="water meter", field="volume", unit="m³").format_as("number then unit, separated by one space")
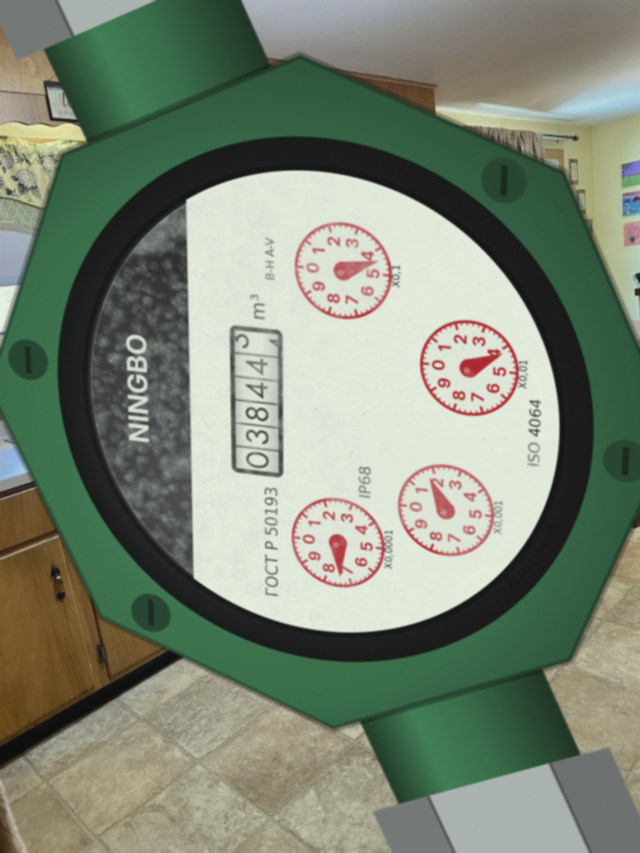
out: 38443.4417 m³
